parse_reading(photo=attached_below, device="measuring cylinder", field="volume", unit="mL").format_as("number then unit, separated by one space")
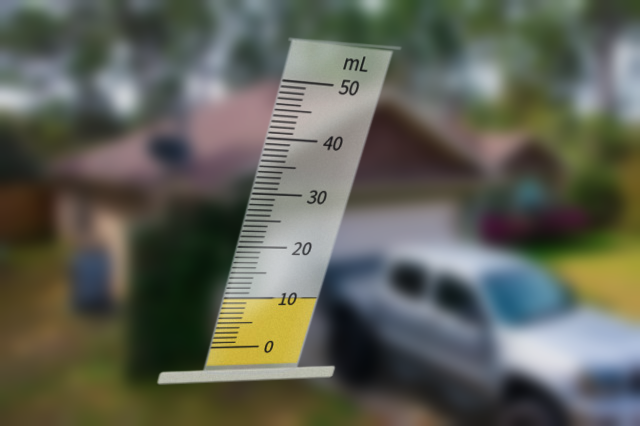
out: 10 mL
